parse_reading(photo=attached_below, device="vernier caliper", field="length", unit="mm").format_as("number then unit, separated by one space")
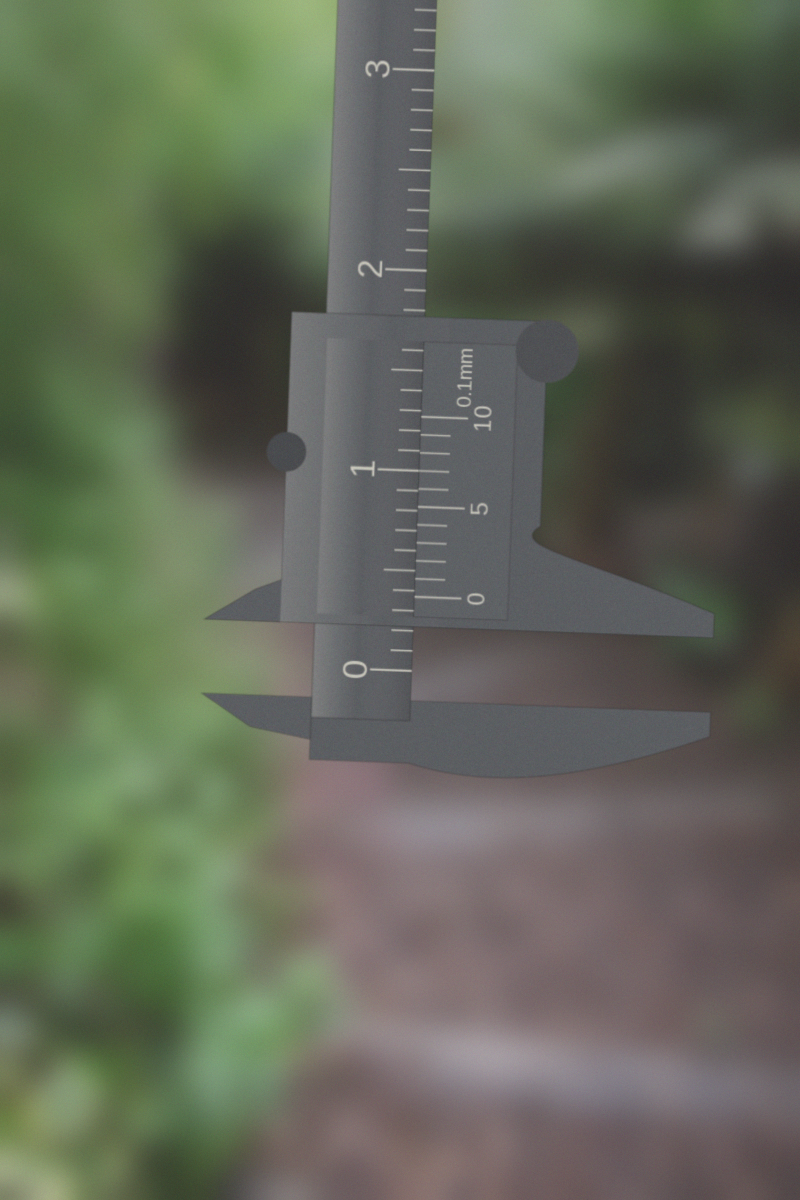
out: 3.7 mm
